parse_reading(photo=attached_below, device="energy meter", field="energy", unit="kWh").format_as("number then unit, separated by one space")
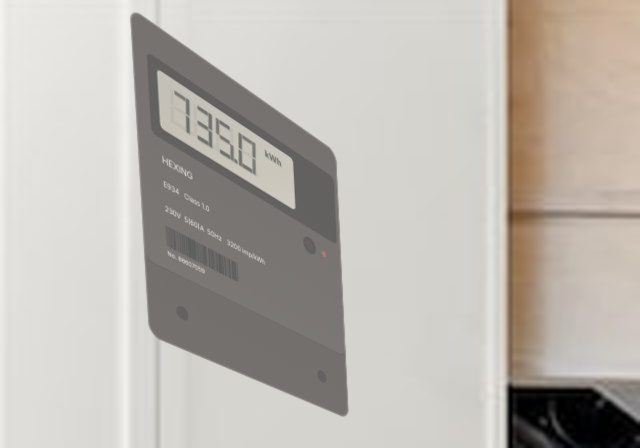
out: 735.0 kWh
